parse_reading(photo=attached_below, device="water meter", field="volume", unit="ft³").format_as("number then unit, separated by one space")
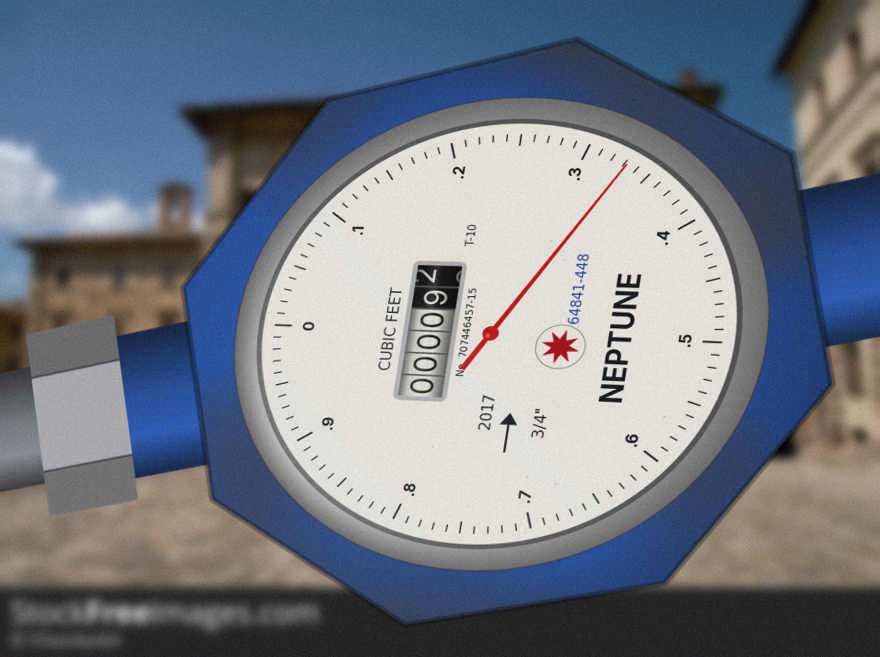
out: 92.33 ft³
